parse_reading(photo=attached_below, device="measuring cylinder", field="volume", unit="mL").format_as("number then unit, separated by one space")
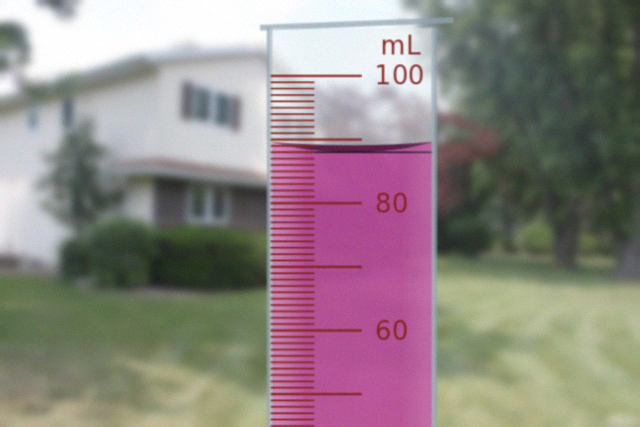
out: 88 mL
